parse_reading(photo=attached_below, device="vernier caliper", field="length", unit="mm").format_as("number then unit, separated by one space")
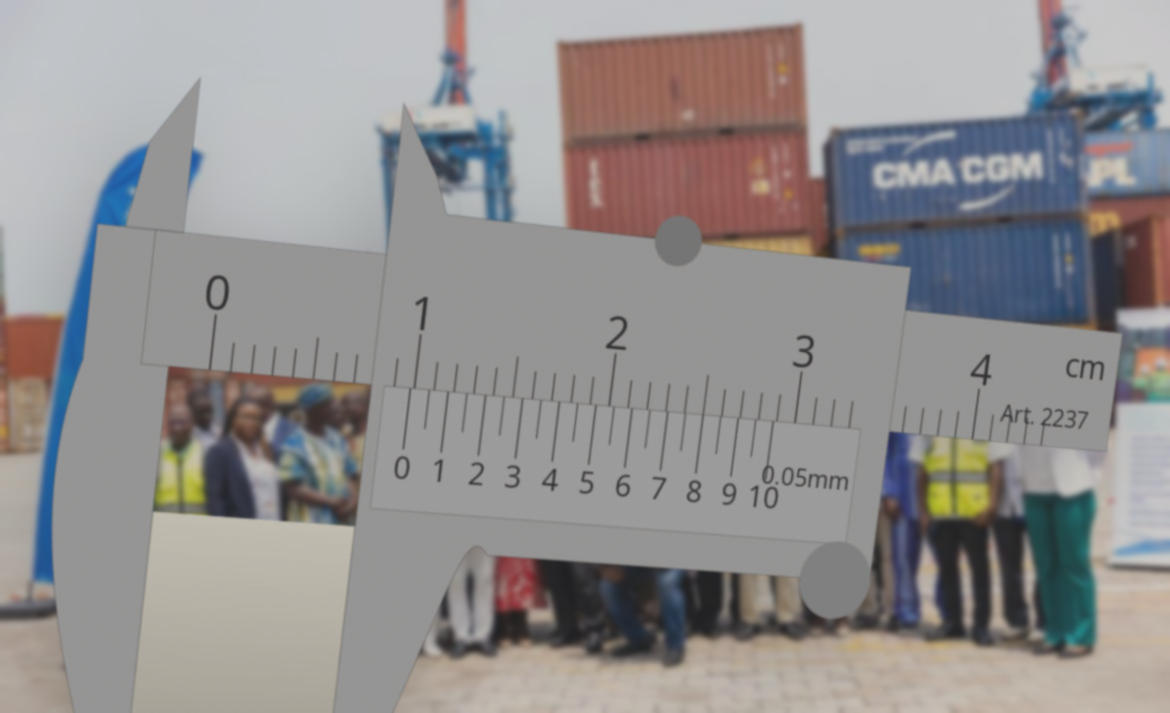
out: 9.8 mm
